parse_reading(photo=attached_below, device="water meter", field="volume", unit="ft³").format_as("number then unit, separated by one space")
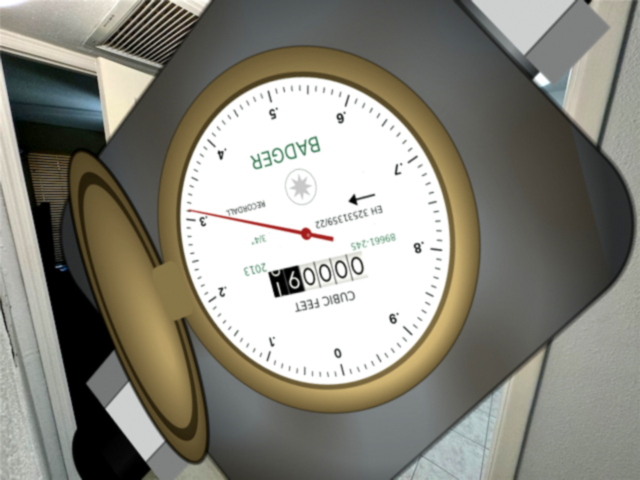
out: 91.31 ft³
